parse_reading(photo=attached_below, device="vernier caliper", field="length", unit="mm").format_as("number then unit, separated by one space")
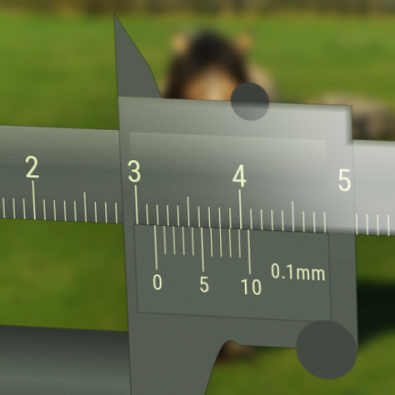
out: 31.7 mm
